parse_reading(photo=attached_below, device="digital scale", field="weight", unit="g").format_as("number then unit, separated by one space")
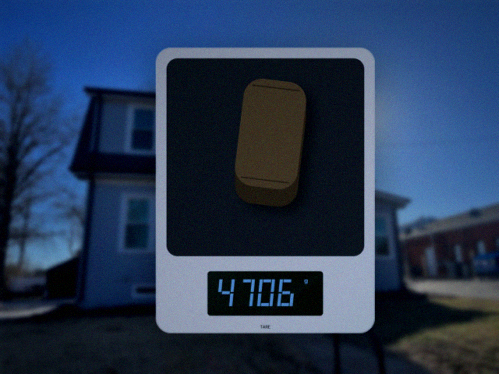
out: 4706 g
